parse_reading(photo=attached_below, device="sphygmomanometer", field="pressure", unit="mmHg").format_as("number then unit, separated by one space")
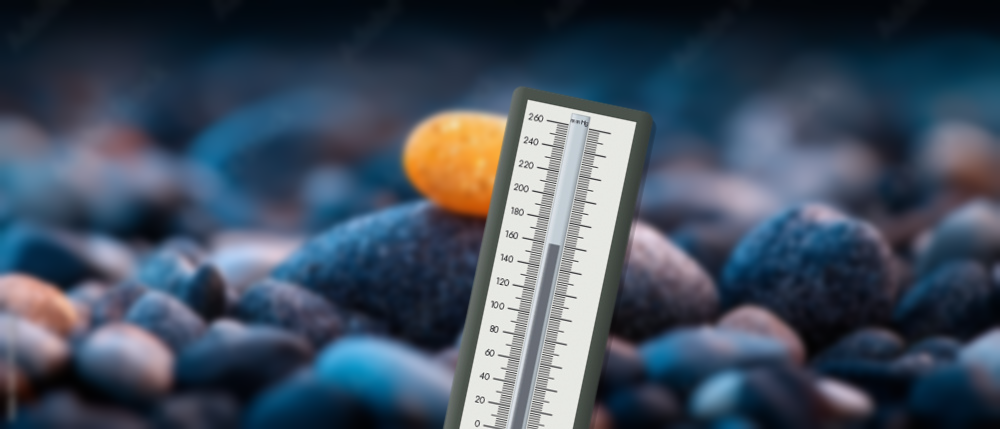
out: 160 mmHg
